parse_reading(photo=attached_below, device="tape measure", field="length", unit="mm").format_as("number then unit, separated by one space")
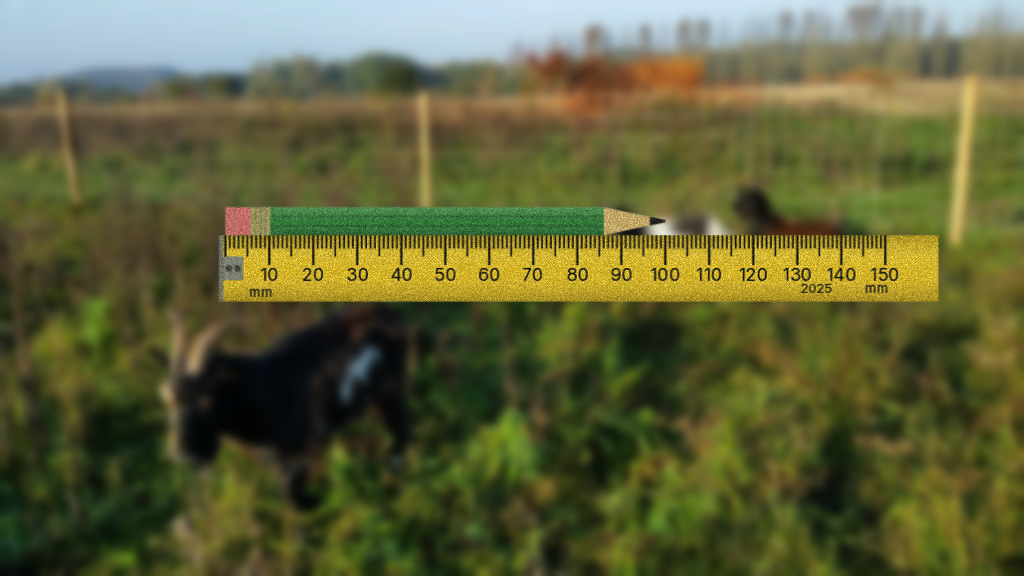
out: 100 mm
